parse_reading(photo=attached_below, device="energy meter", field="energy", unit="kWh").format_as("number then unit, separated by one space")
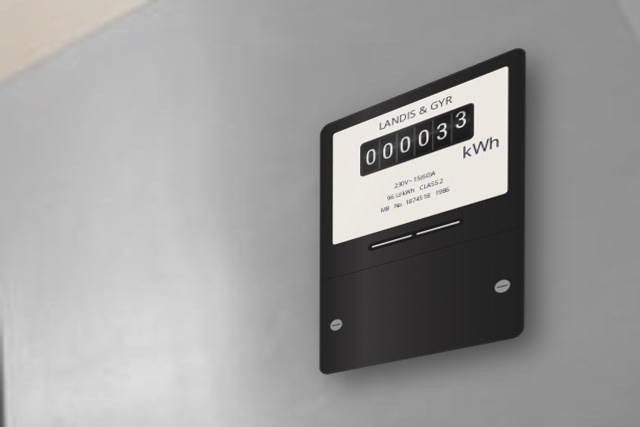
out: 33 kWh
